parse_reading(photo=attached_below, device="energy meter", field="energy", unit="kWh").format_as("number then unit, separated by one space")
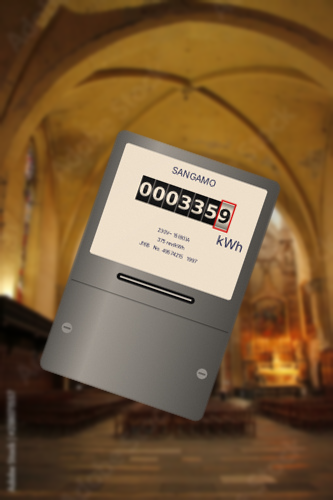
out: 335.9 kWh
